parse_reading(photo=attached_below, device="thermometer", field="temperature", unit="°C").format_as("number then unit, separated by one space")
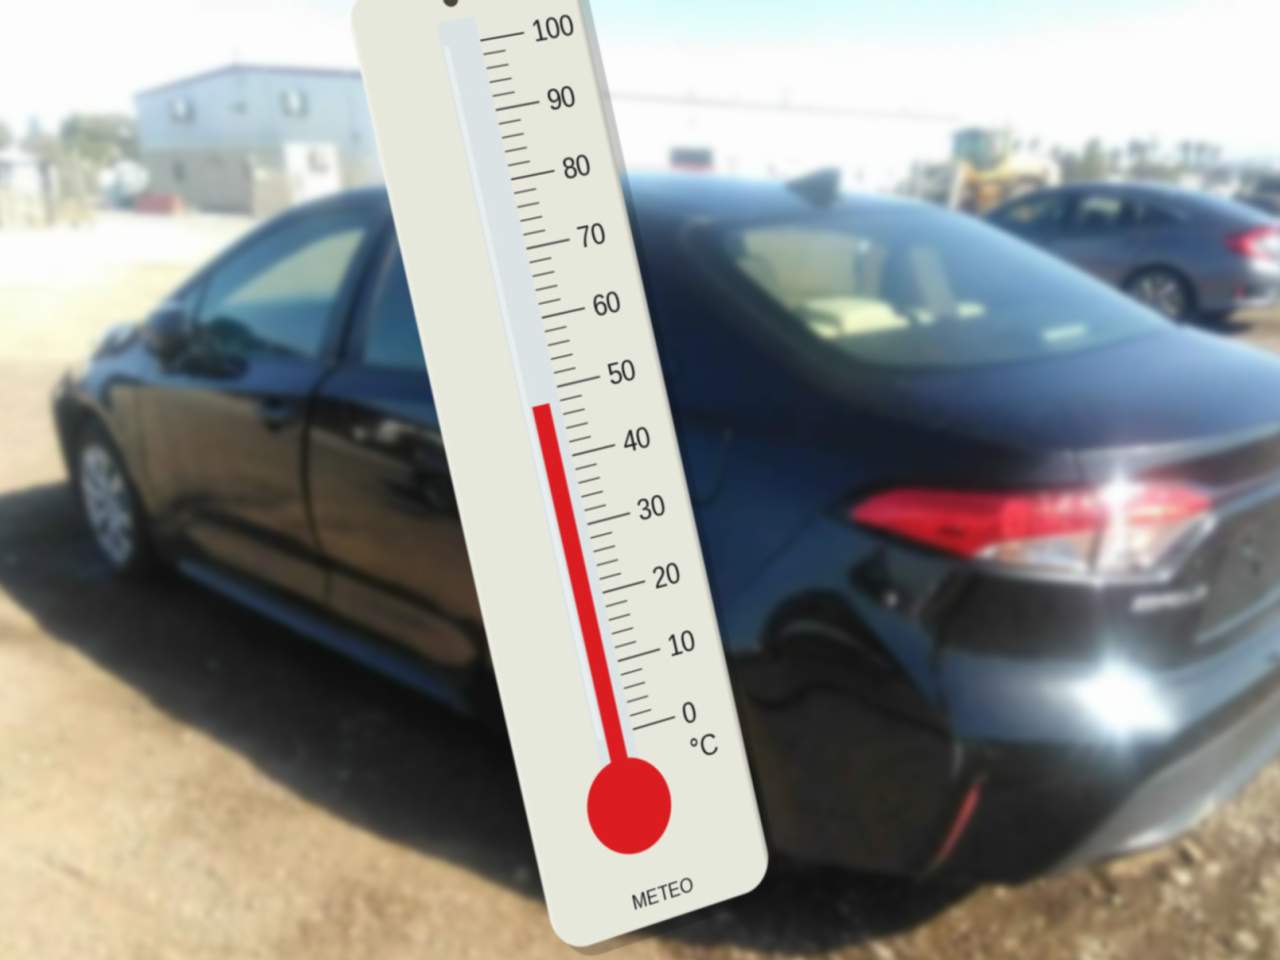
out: 48 °C
